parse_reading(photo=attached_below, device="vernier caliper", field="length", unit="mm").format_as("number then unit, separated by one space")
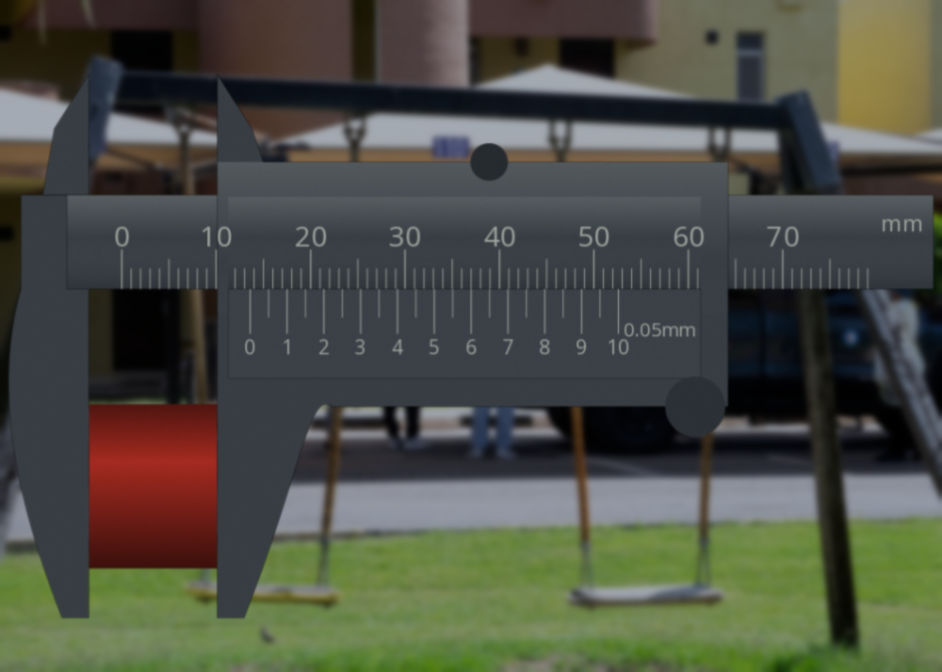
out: 13.6 mm
